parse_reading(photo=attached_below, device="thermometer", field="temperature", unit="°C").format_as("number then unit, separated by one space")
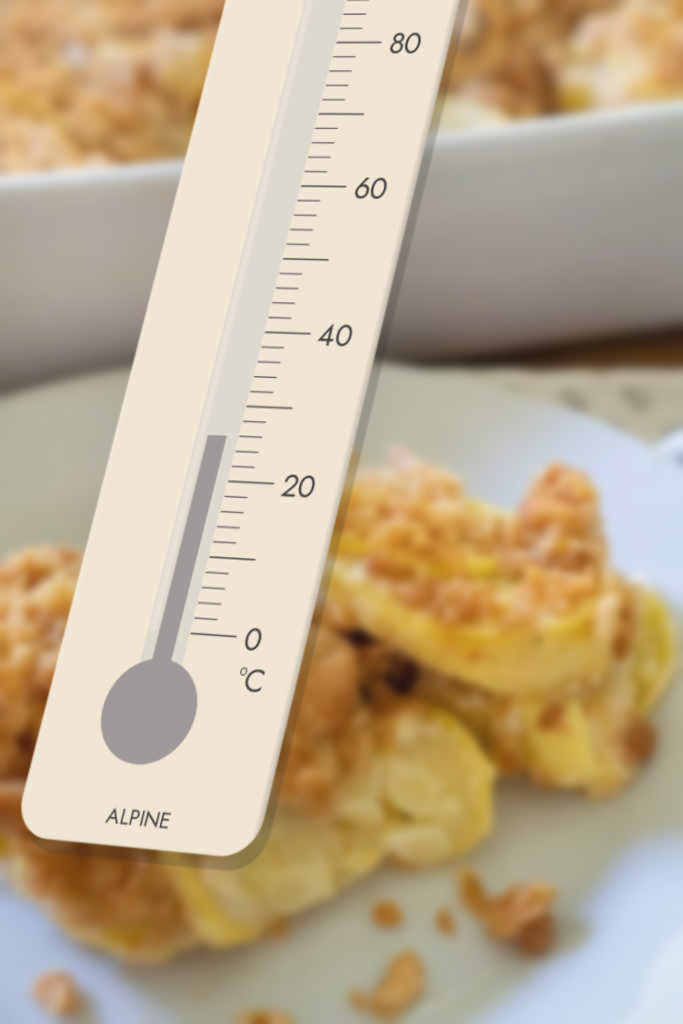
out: 26 °C
